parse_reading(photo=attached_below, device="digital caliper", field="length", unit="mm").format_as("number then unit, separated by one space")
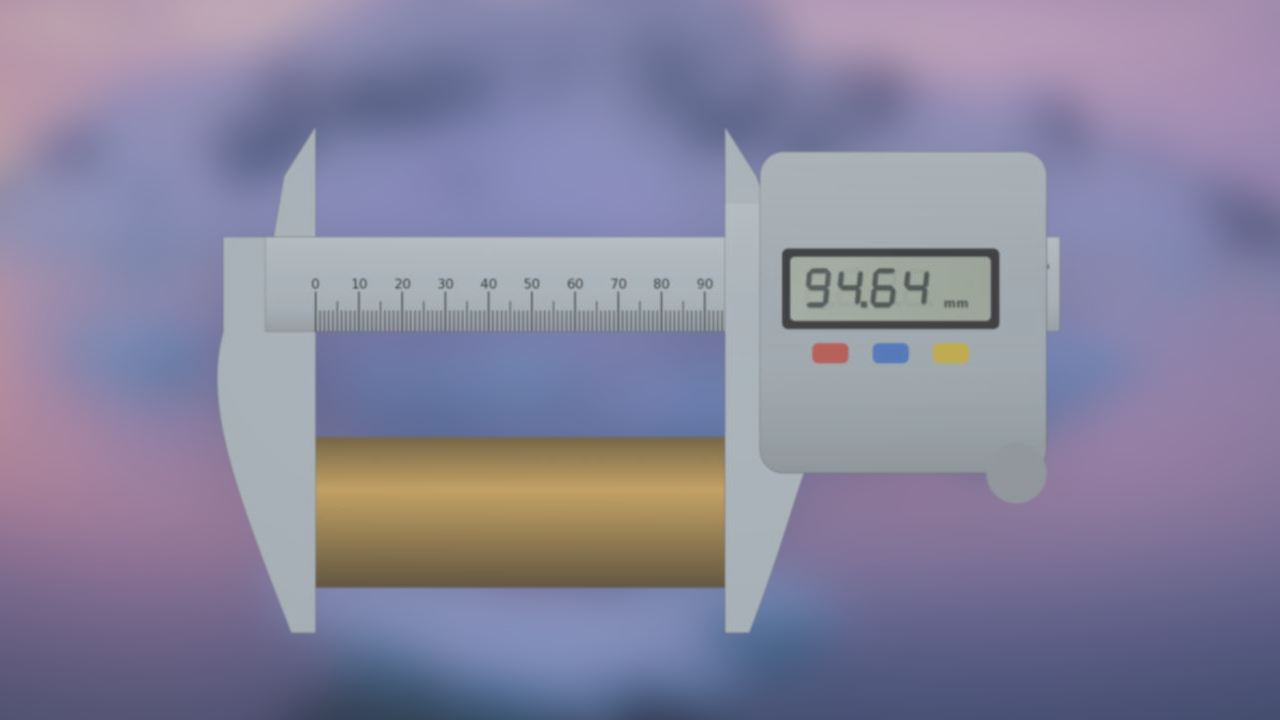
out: 94.64 mm
